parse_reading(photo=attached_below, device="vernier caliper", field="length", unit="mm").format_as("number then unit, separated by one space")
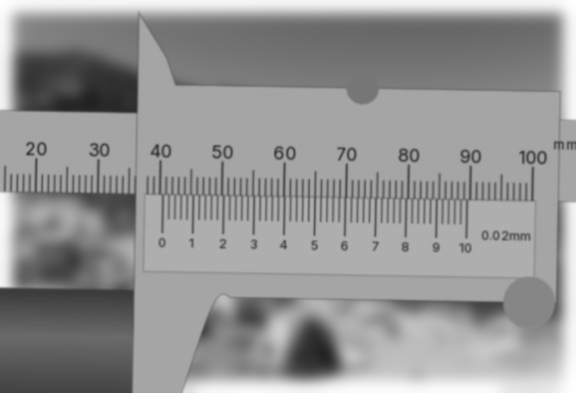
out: 40.5 mm
